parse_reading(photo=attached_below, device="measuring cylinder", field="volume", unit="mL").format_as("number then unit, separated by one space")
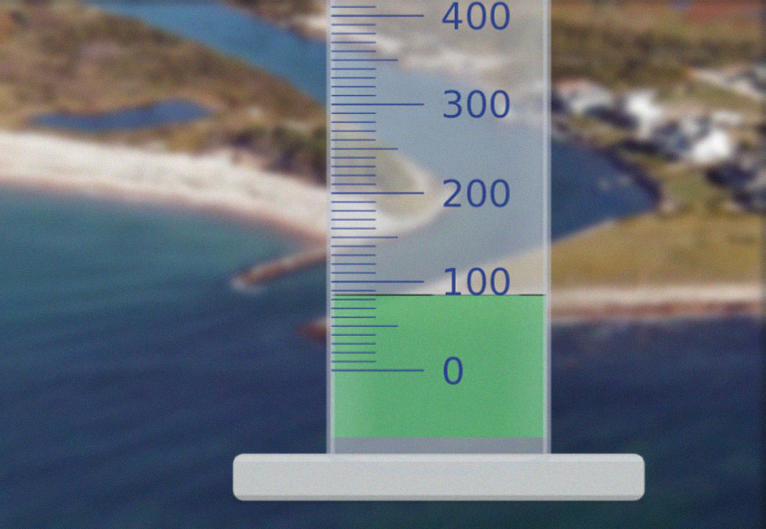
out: 85 mL
